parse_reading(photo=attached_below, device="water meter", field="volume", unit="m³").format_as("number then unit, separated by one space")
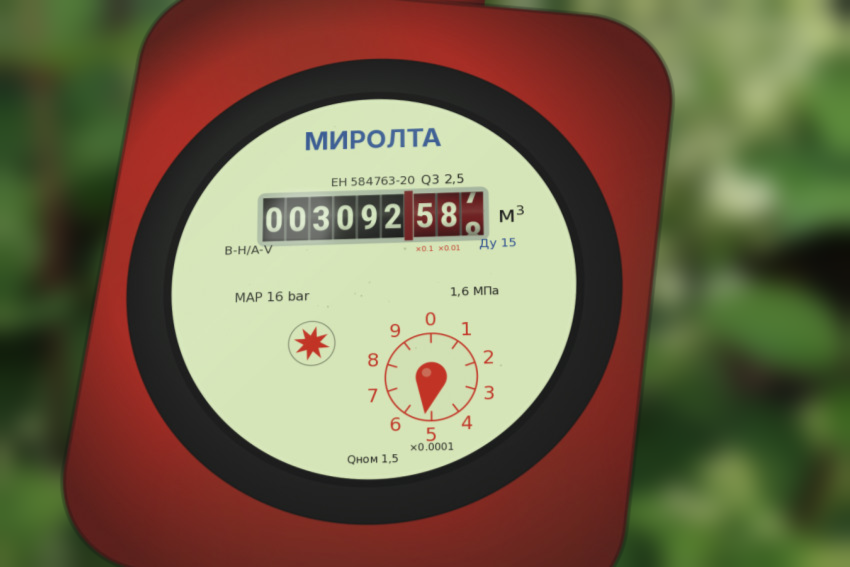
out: 3092.5875 m³
